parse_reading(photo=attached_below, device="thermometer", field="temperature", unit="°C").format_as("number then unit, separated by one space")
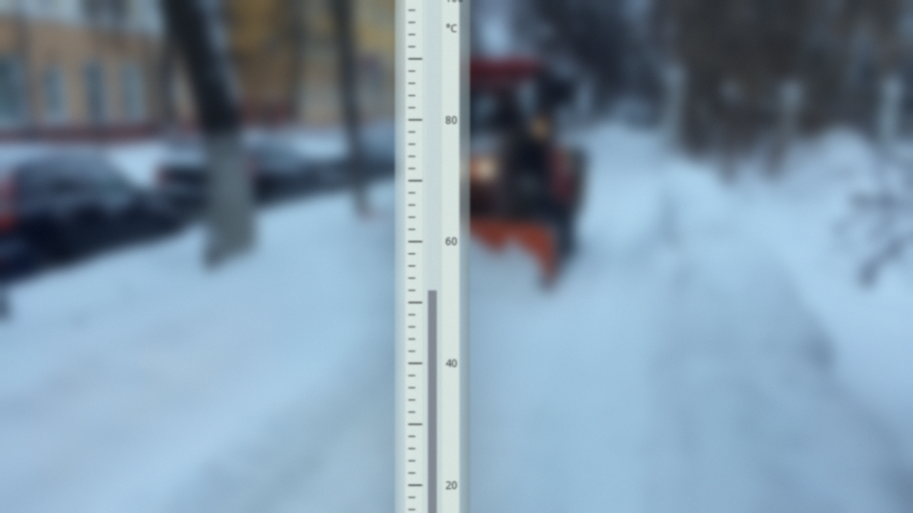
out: 52 °C
